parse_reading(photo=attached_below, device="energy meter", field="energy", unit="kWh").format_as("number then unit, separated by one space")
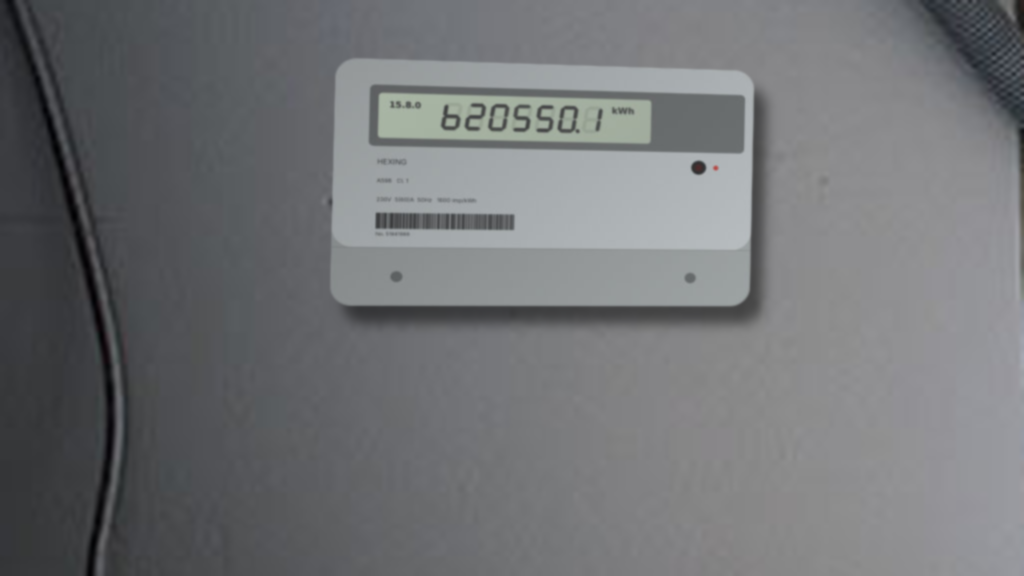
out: 620550.1 kWh
